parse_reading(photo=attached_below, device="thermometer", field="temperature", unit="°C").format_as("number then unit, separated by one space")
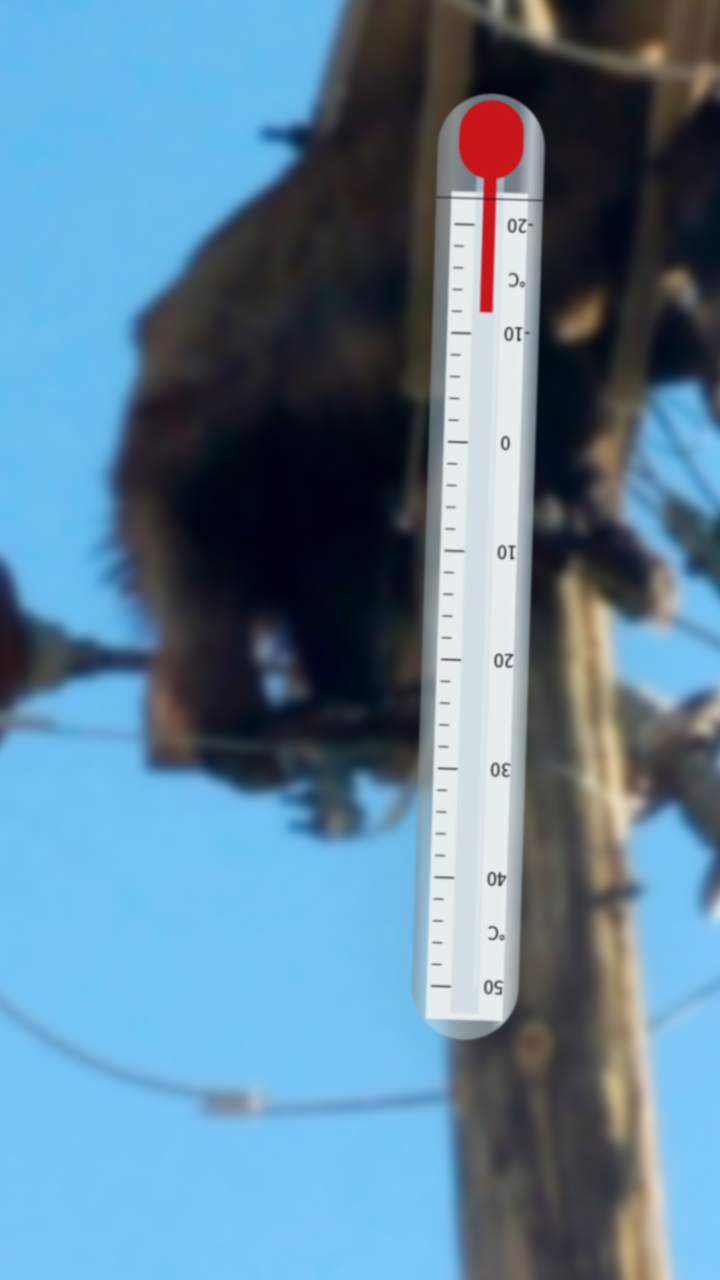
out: -12 °C
